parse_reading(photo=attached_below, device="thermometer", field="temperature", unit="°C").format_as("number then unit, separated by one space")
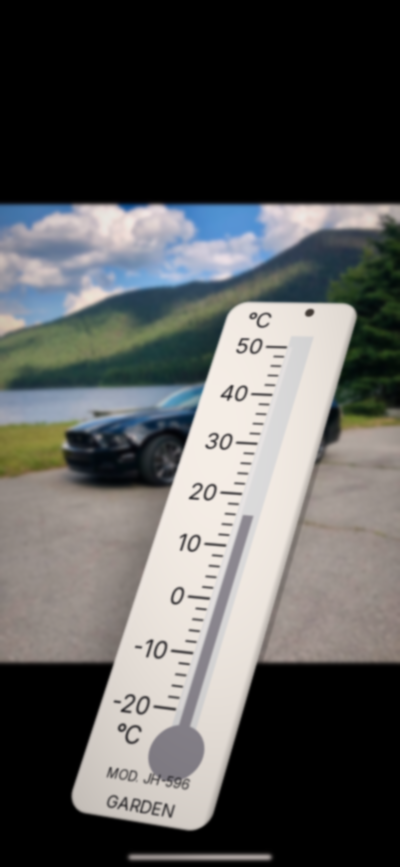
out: 16 °C
